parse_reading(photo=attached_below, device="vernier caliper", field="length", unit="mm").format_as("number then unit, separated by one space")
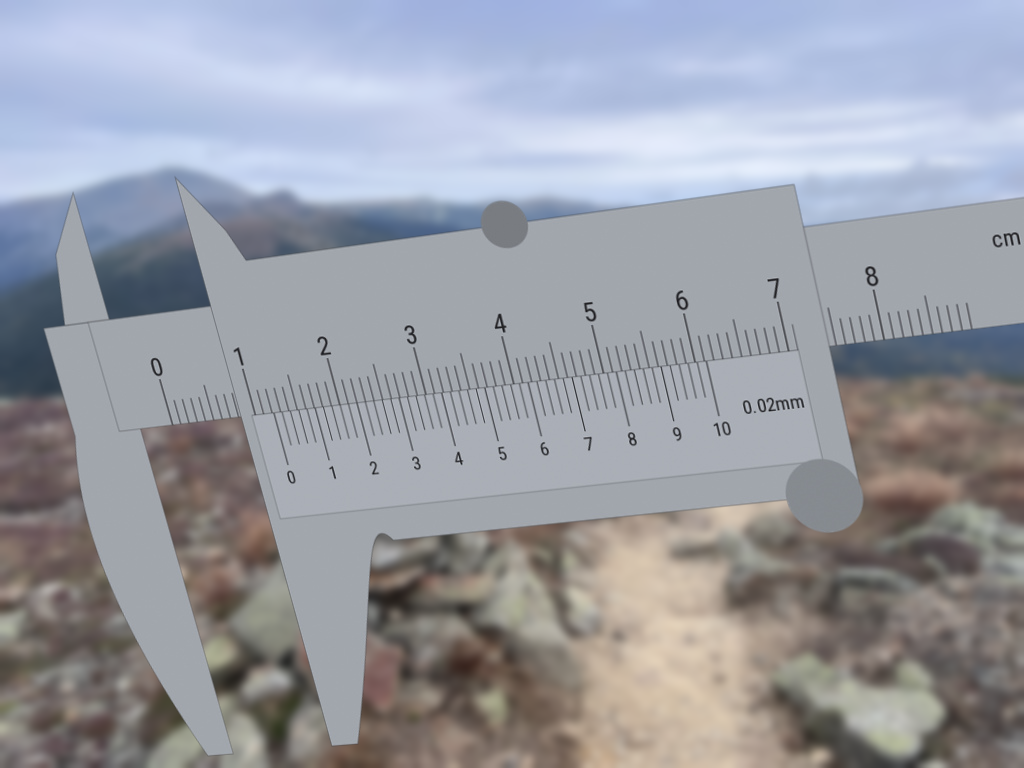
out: 12.2 mm
